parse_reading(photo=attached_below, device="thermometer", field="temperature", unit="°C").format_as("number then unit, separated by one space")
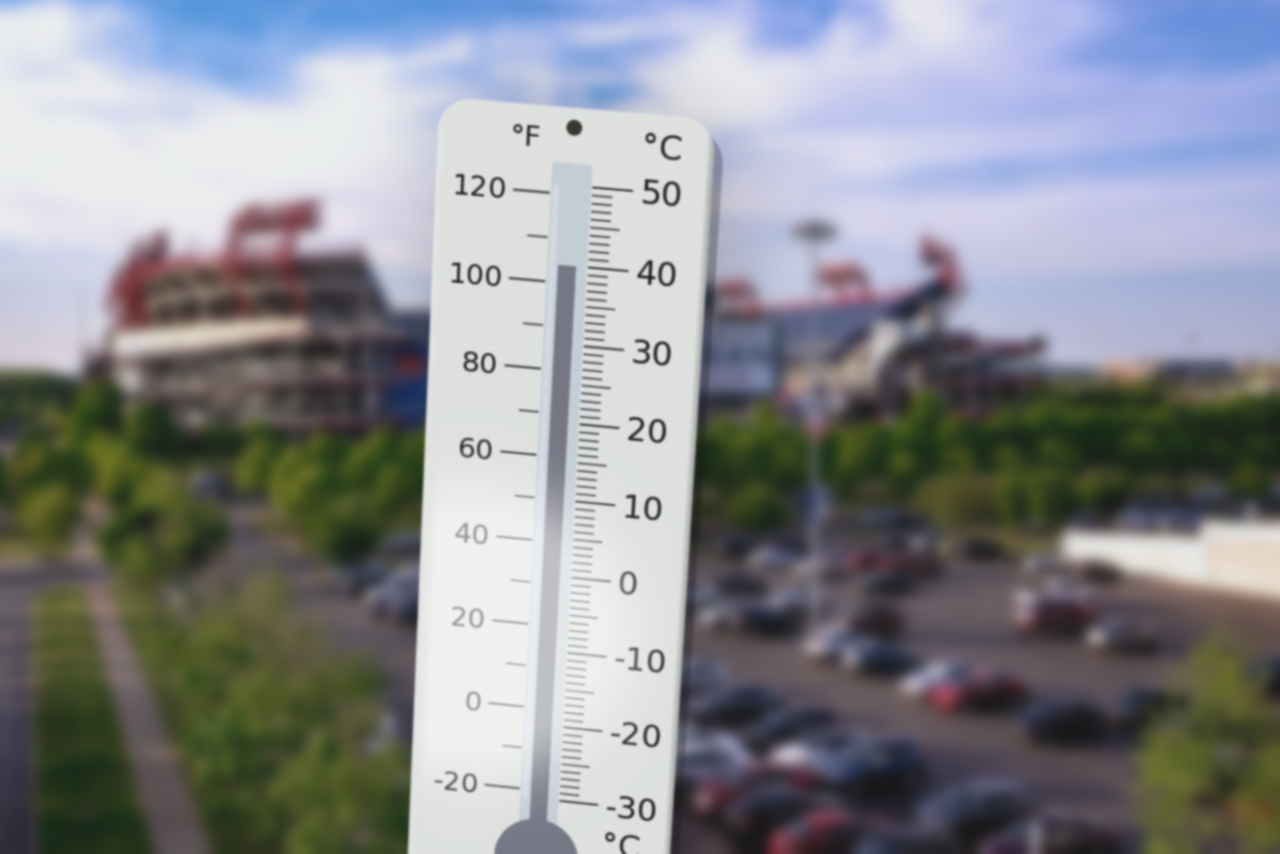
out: 40 °C
